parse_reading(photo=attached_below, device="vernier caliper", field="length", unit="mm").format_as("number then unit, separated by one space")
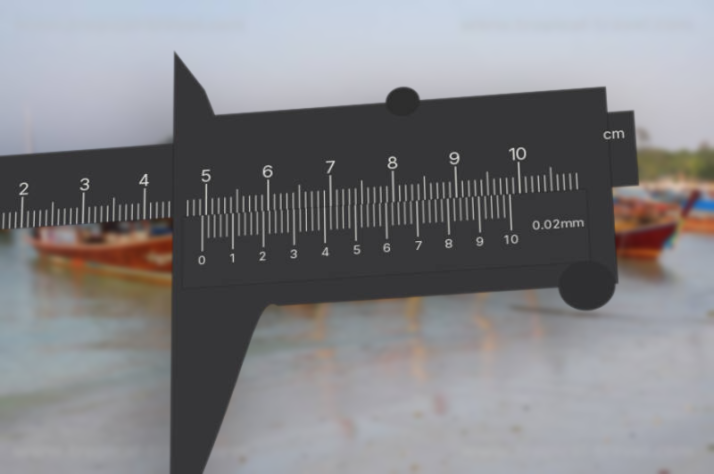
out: 49.4 mm
